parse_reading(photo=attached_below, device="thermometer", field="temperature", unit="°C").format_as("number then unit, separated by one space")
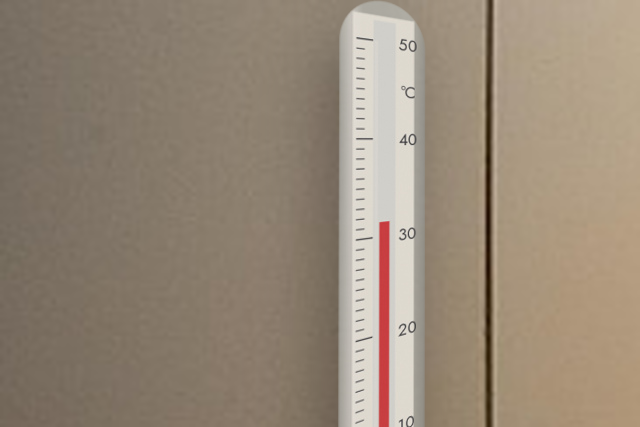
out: 31.5 °C
